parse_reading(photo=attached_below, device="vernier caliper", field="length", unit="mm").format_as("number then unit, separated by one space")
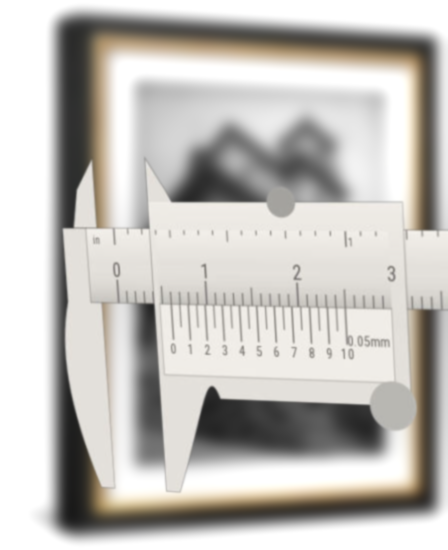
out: 6.0 mm
